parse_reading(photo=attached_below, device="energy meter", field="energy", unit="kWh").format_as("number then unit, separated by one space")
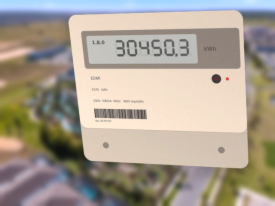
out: 30450.3 kWh
